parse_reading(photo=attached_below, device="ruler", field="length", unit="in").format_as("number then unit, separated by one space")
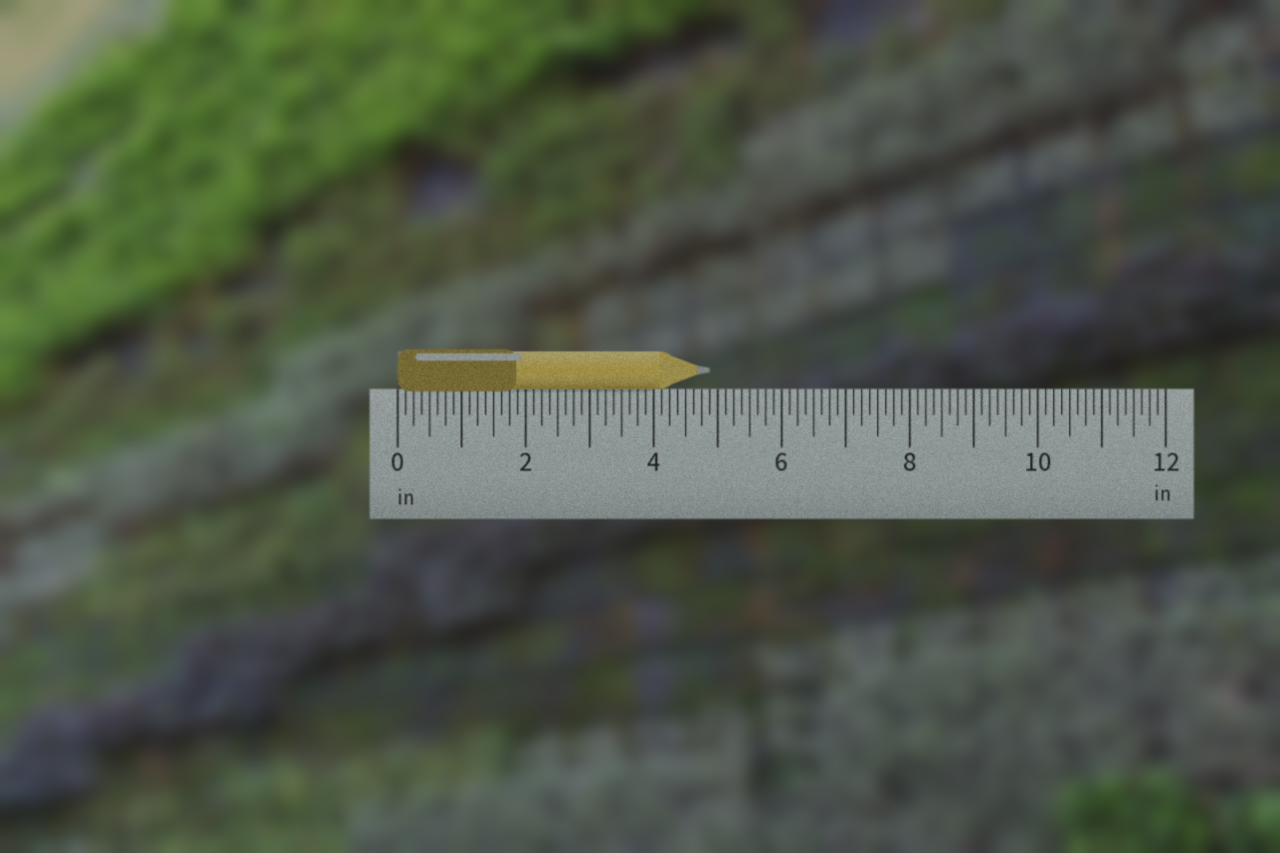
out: 4.875 in
